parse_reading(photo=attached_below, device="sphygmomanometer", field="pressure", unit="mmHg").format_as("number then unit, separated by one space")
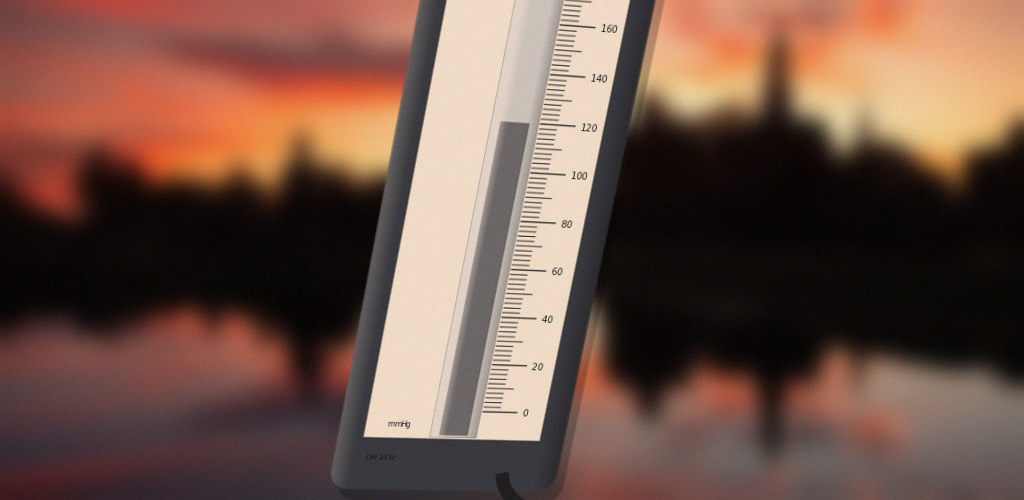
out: 120 mmHg
